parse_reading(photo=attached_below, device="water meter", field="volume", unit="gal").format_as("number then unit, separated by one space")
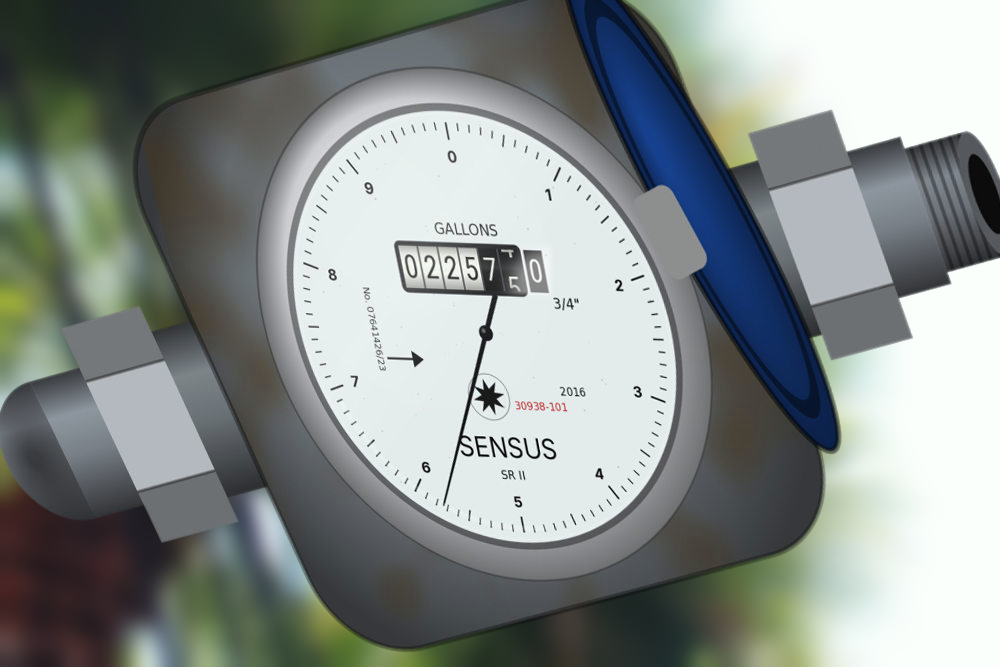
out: 225745.7 gal
